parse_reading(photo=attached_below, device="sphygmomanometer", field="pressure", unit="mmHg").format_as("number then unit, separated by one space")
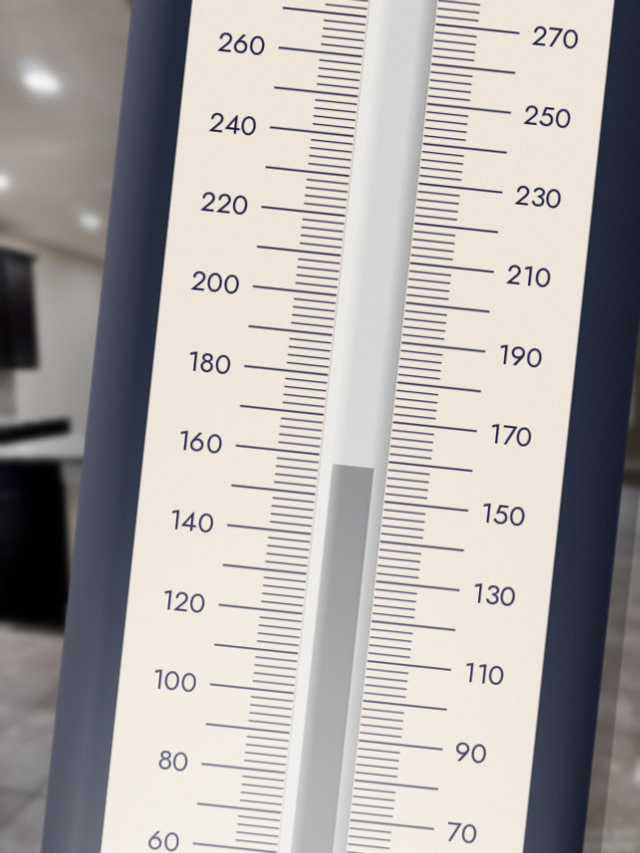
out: 158 mmHg
